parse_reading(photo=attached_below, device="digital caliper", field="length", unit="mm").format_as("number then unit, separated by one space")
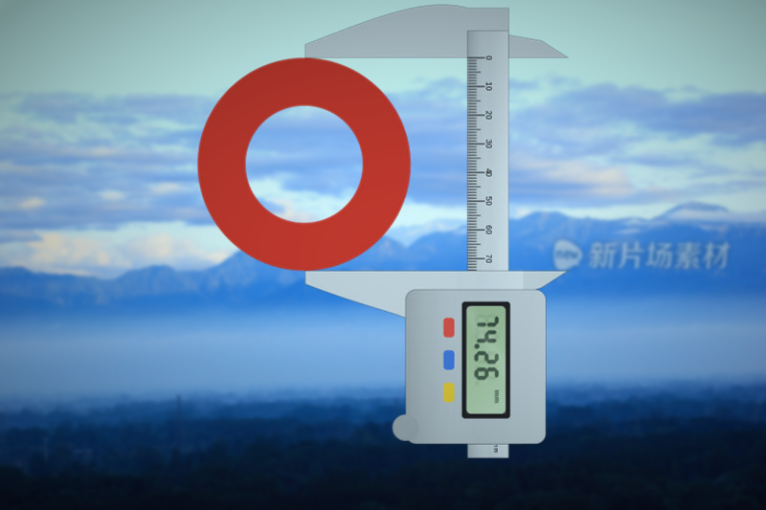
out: 74.26 mm
